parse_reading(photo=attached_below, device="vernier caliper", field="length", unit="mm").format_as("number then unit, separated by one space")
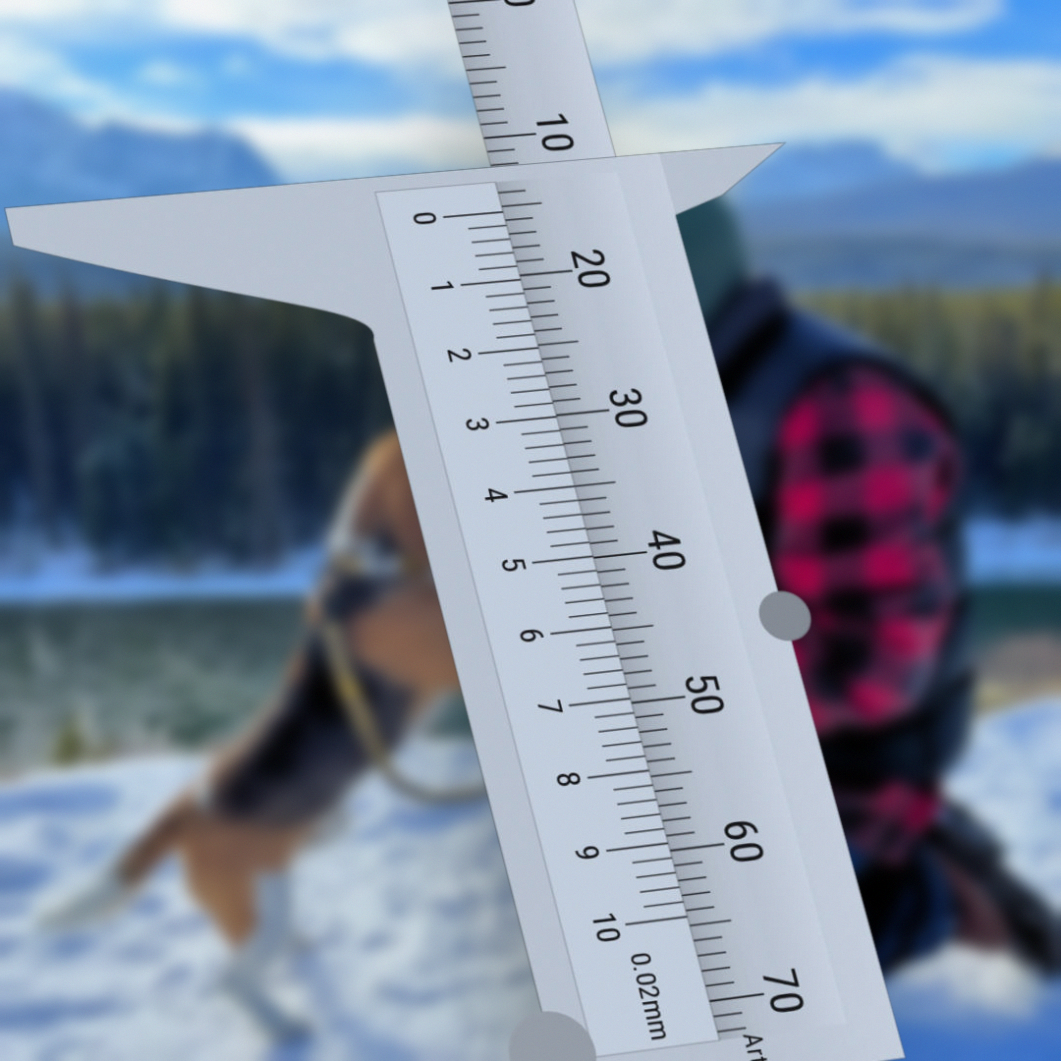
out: 15.4 mm
